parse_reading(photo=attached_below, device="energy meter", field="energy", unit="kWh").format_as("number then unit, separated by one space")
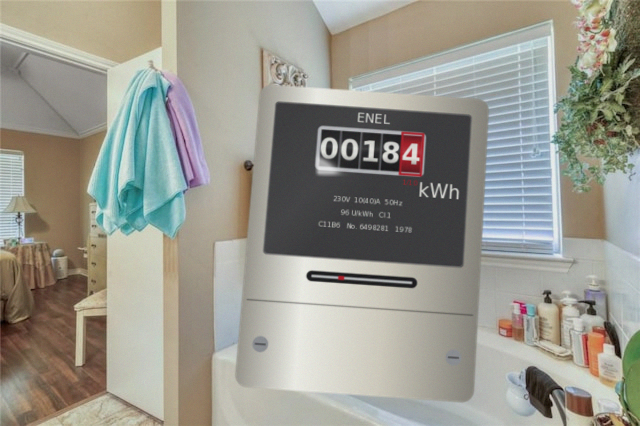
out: 18.4 kWh
